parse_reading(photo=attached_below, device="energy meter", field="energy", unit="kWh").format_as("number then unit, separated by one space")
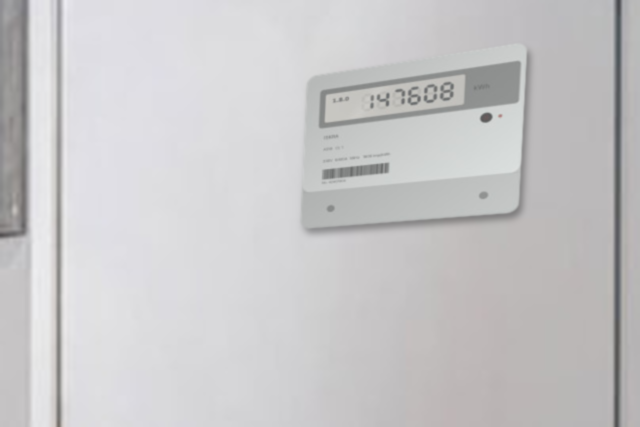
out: 147608 kWh
